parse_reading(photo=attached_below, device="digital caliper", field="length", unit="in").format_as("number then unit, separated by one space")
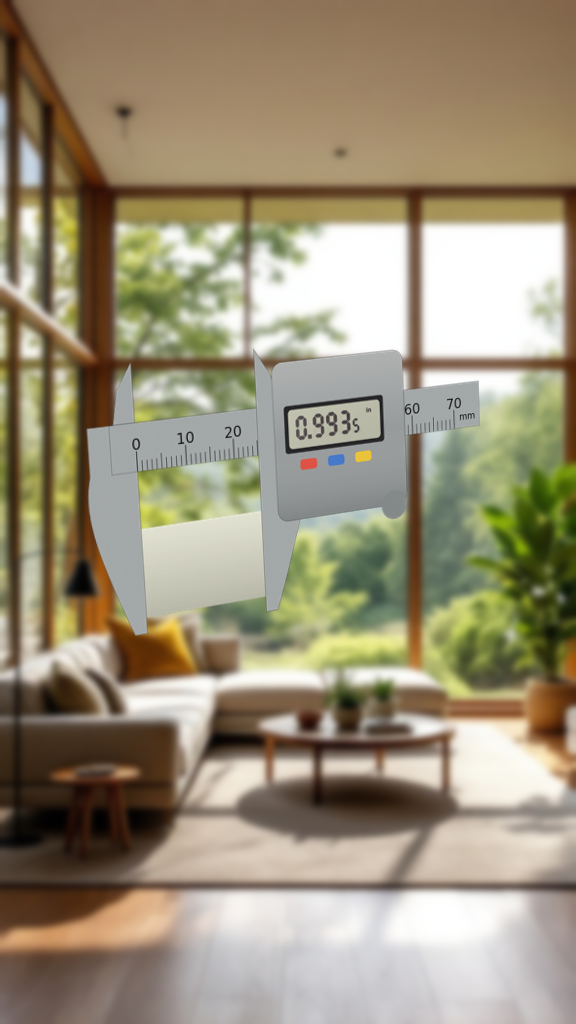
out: 0.9935 in
